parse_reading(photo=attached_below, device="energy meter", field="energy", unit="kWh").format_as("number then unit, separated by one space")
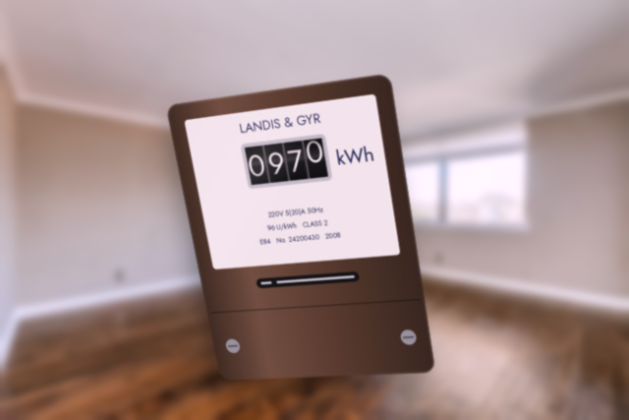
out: 970 kWh
